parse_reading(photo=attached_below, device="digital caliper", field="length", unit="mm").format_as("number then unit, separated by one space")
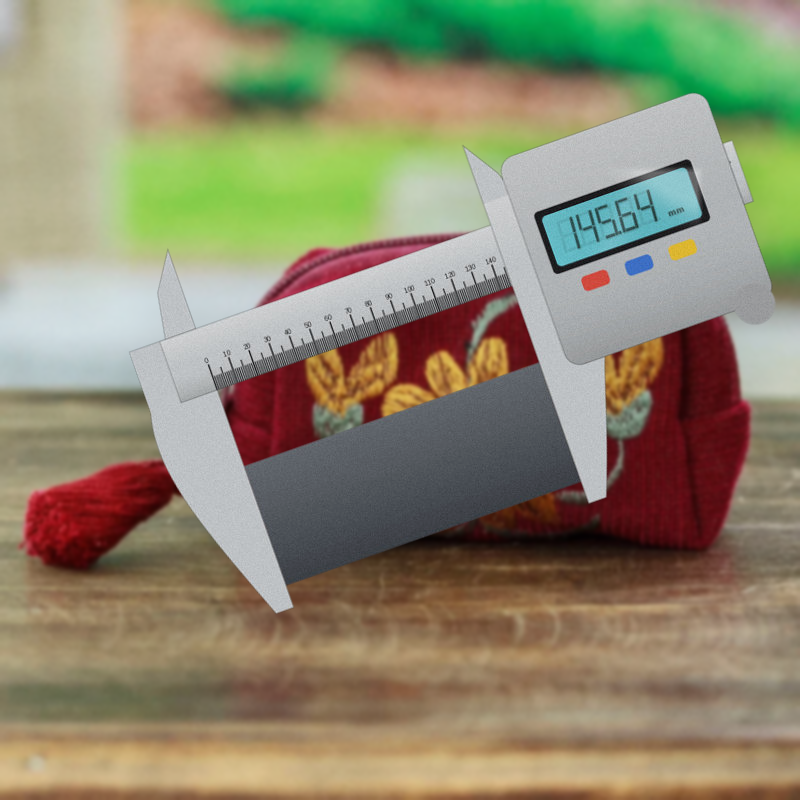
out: 145.64 mm
